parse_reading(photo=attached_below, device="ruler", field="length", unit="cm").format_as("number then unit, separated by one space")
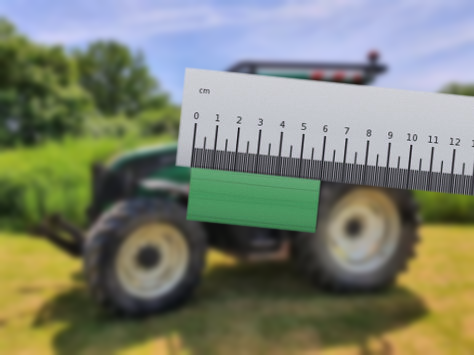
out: 6 cm
